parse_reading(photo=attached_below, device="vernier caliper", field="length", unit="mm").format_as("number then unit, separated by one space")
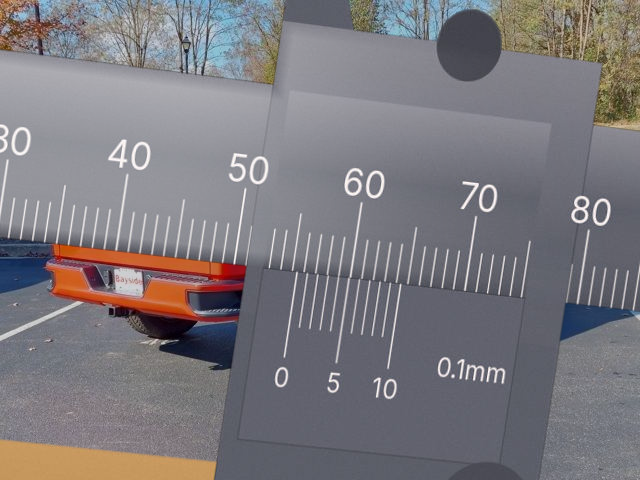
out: 55.4 mm
